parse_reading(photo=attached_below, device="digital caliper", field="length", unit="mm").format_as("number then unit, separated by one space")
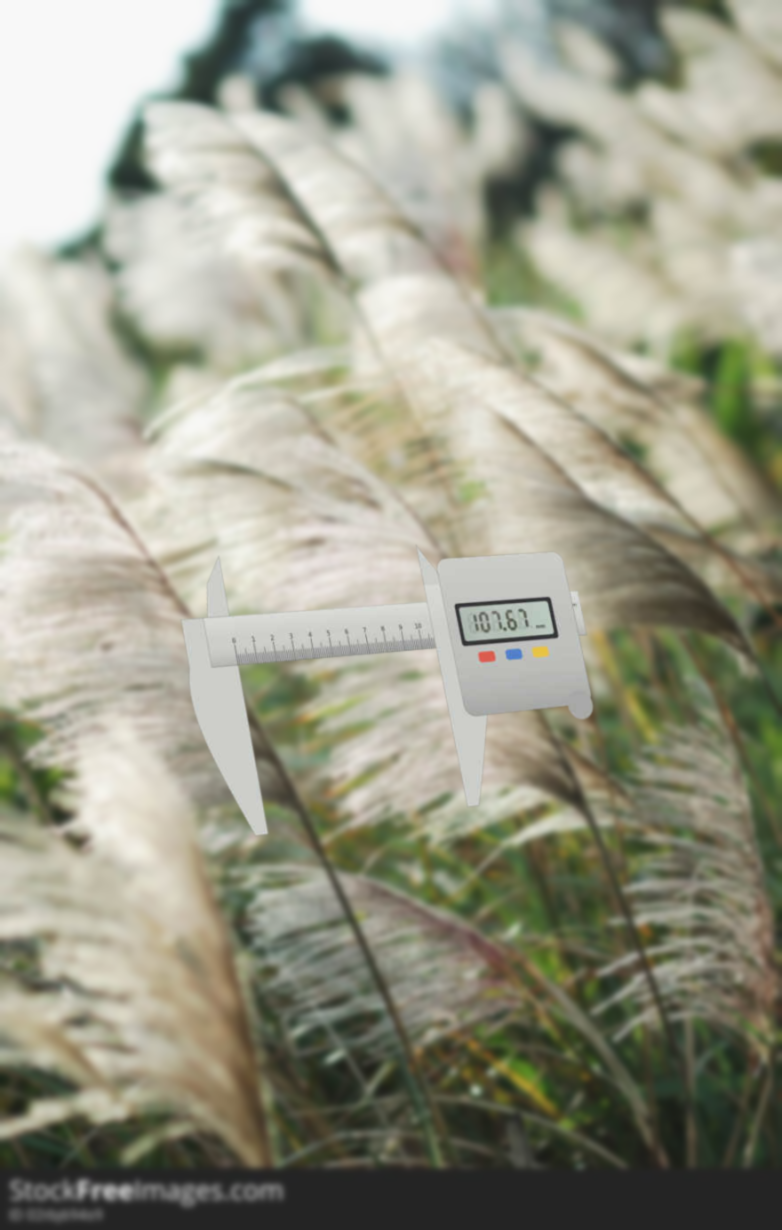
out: 107.67 mm
